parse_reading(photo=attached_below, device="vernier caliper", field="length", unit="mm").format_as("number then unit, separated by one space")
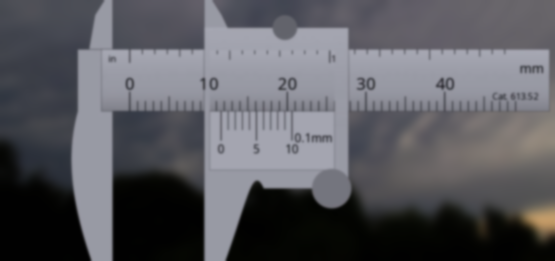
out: 11.6 mm
